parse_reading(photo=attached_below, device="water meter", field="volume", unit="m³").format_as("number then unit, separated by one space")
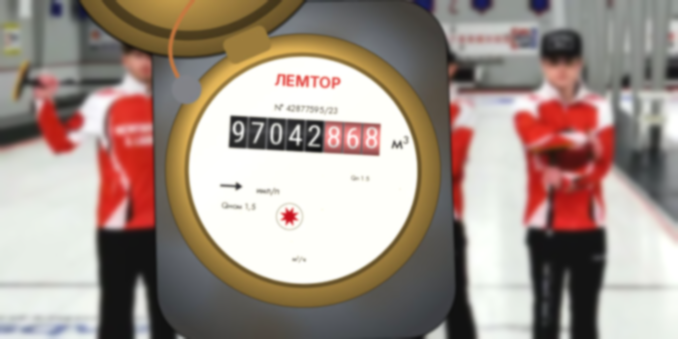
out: 97042.868 m³
